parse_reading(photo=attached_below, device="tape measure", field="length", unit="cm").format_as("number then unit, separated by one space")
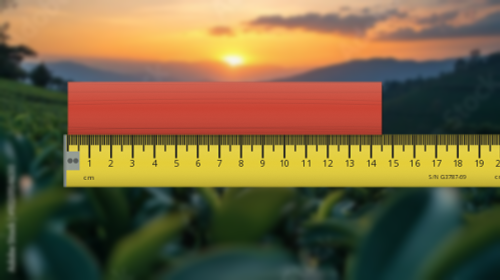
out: 14.5 cm
